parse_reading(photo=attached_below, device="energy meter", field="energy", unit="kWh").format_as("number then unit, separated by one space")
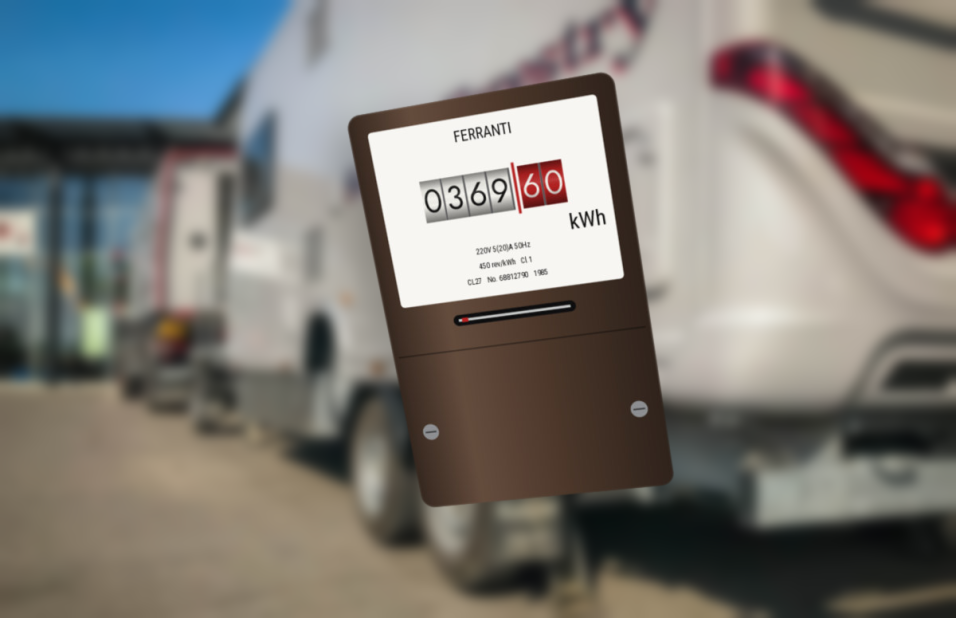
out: 369.60 kWh
